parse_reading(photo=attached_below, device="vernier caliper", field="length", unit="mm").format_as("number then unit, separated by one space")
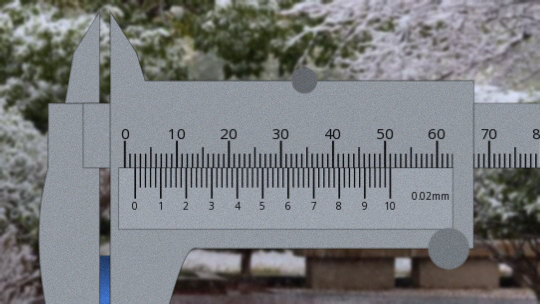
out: 2.0 mm
